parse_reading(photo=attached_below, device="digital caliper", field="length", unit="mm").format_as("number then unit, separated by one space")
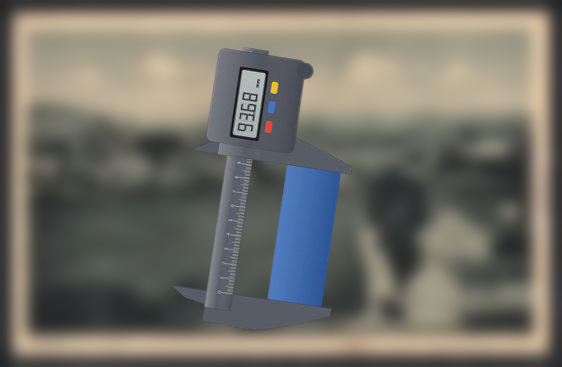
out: 93.68 mm
